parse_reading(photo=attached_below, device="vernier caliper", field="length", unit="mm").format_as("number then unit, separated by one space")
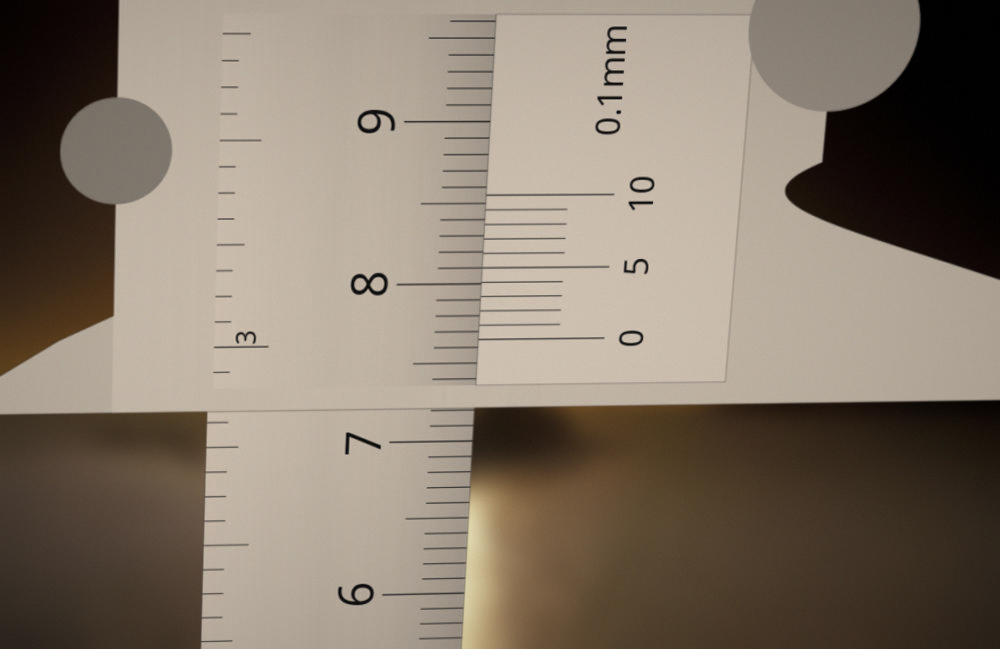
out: 76.5 mm
